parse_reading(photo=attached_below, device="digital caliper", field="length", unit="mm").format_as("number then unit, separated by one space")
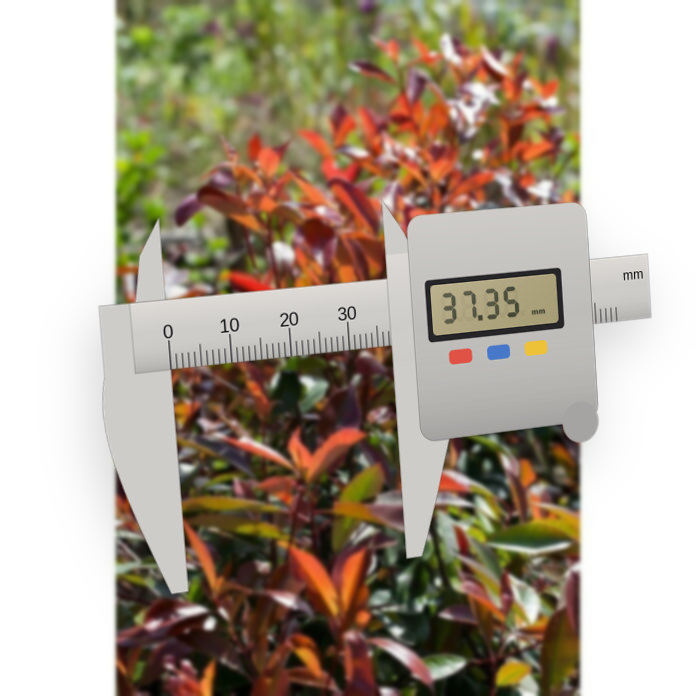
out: 37.35 mm
